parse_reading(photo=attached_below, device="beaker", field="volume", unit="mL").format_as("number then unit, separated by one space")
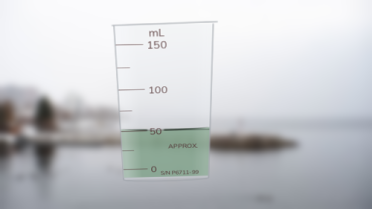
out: 50 mL
